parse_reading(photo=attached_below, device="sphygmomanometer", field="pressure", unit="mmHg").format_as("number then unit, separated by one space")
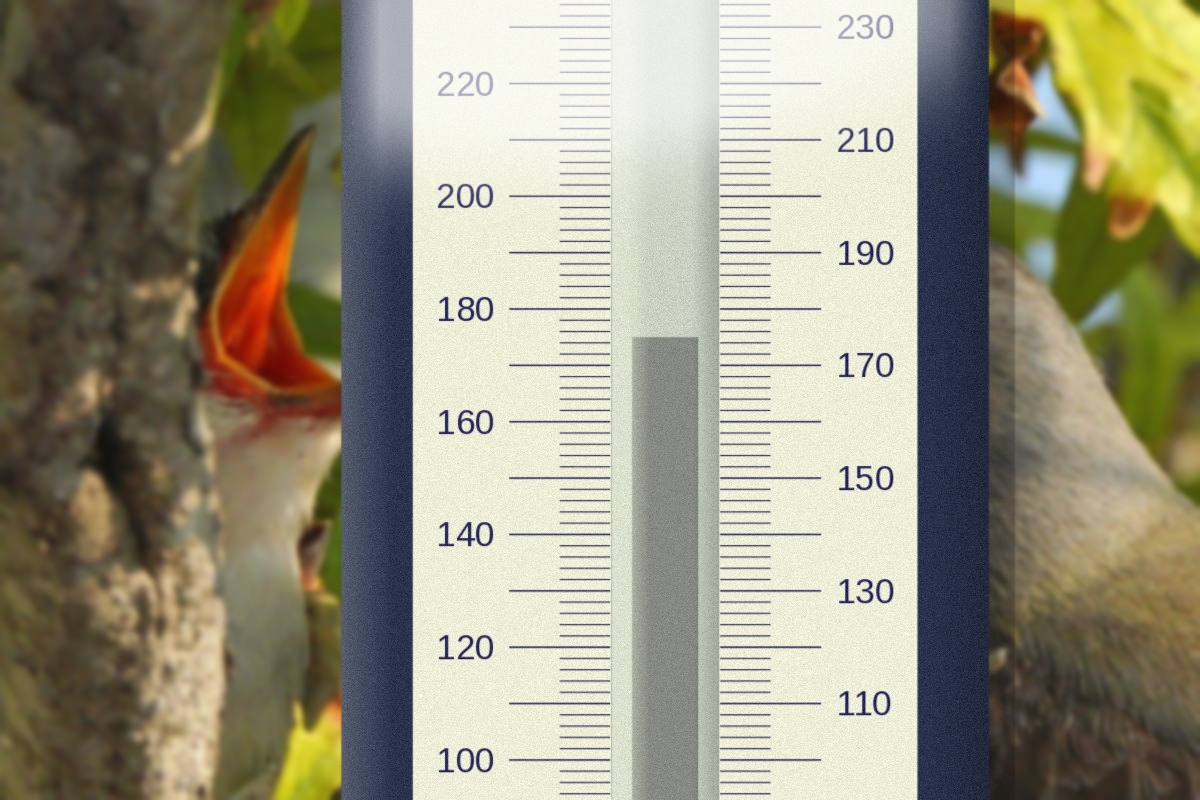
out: 175 mmHg
